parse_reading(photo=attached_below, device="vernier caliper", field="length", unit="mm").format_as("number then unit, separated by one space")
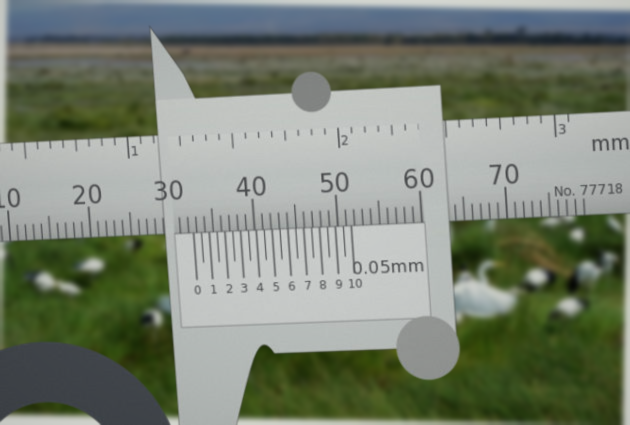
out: 32.6 mm
